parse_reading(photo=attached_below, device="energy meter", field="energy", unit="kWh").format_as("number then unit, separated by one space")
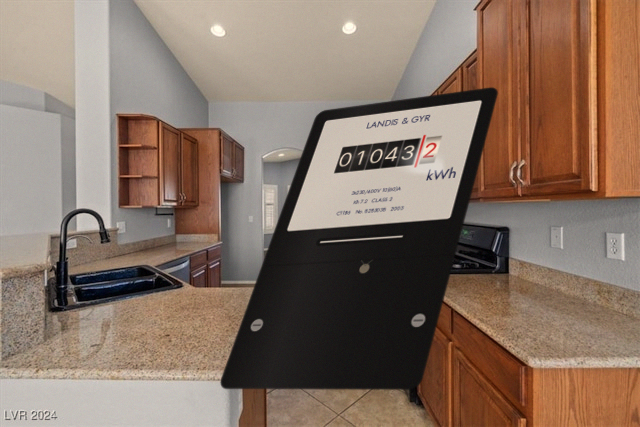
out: 1043.2 kWh
